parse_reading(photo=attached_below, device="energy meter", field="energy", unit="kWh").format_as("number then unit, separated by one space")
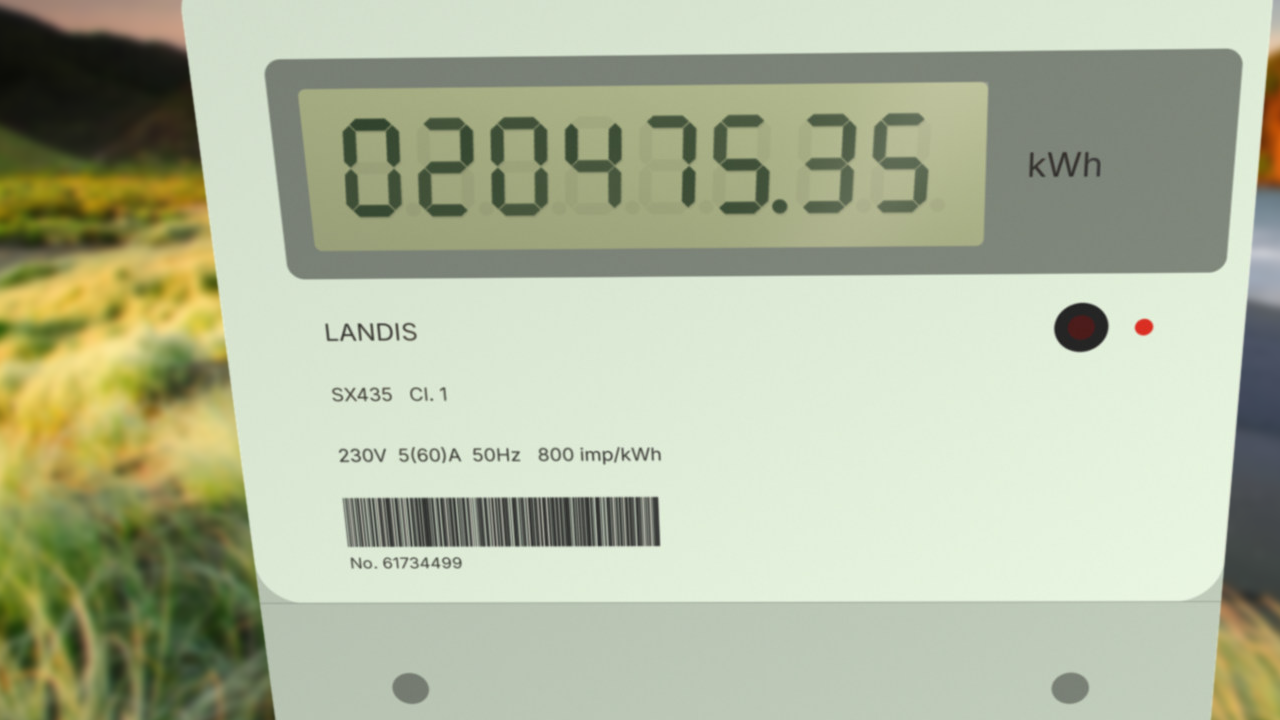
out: 20475.35 kWh
